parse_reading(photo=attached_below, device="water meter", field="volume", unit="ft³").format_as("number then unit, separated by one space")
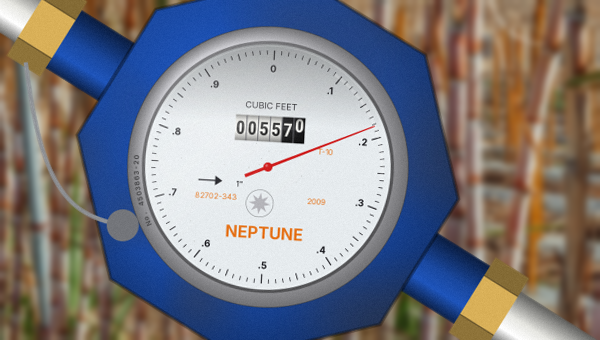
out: 5570.18 ft³
